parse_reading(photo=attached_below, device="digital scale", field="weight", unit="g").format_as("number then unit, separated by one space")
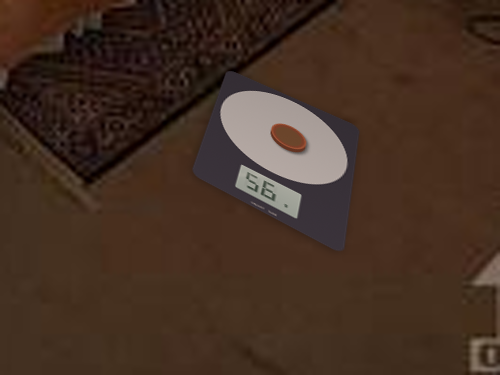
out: 56 g
